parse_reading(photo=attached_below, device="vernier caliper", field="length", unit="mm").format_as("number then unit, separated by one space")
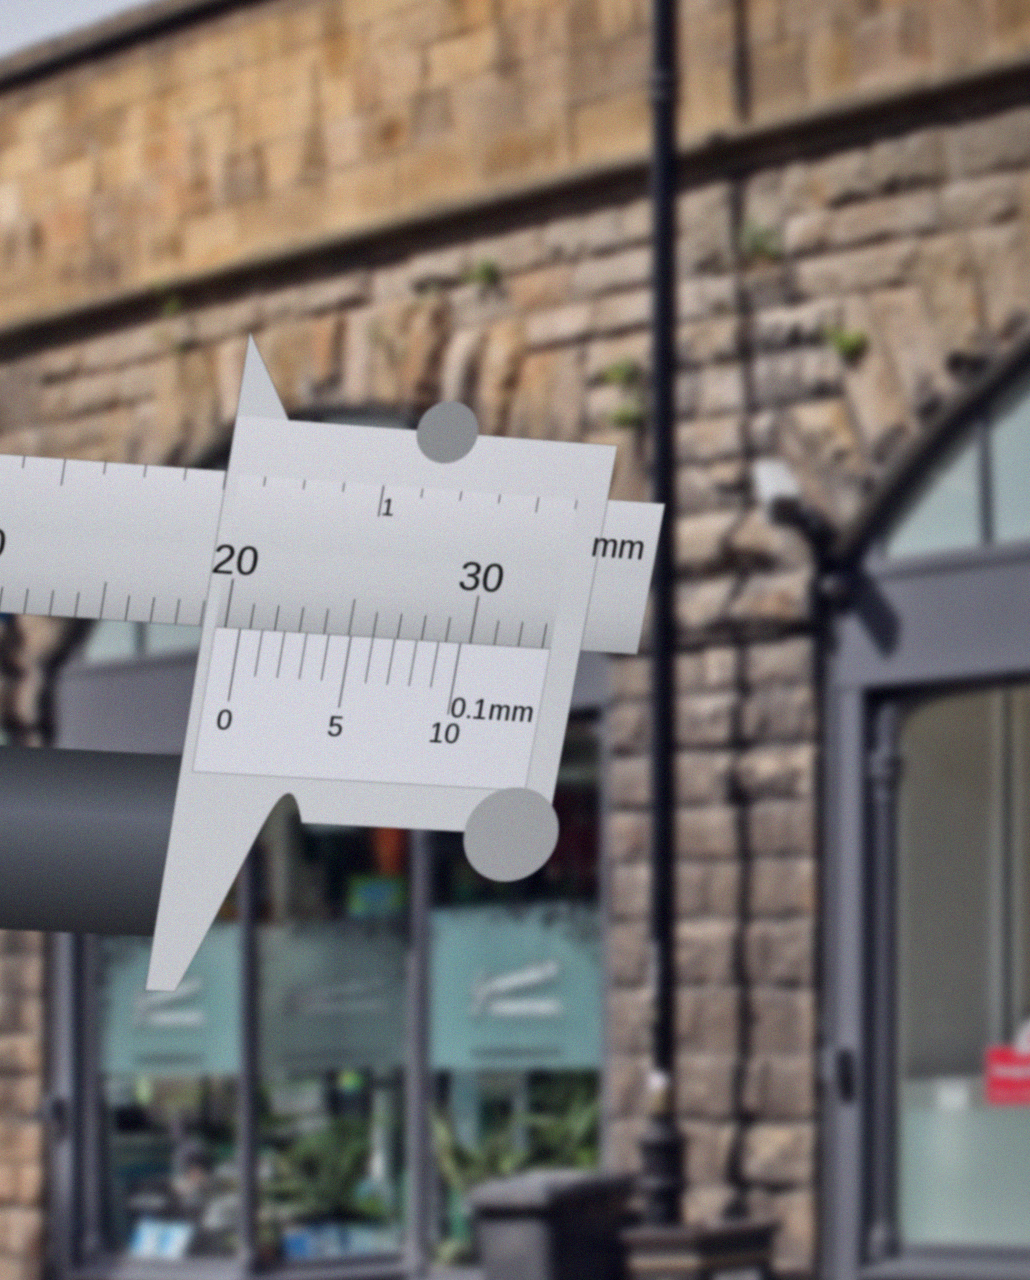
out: 20.6 mm
